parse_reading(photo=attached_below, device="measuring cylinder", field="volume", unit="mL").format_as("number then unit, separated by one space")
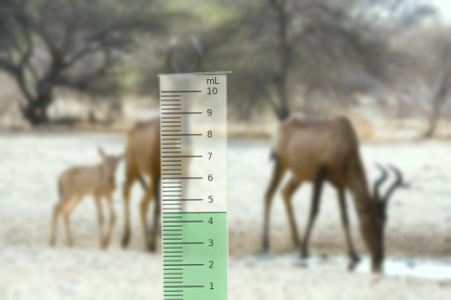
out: 4.4 mL
